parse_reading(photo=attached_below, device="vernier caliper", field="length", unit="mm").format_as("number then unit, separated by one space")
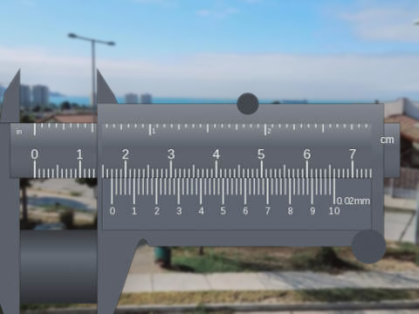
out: 17.0 mm
